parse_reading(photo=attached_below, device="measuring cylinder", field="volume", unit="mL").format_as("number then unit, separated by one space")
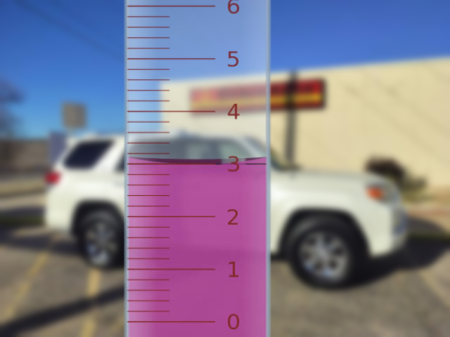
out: 3 mL
